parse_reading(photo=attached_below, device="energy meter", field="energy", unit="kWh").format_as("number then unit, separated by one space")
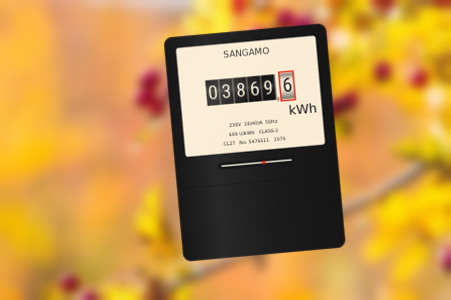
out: 3869.6 kWh
